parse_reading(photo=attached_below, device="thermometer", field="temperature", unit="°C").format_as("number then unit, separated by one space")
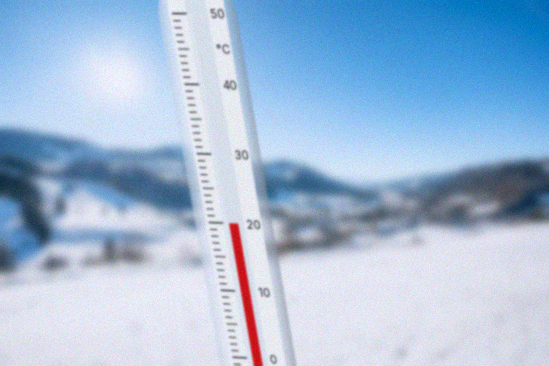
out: 20 °C
